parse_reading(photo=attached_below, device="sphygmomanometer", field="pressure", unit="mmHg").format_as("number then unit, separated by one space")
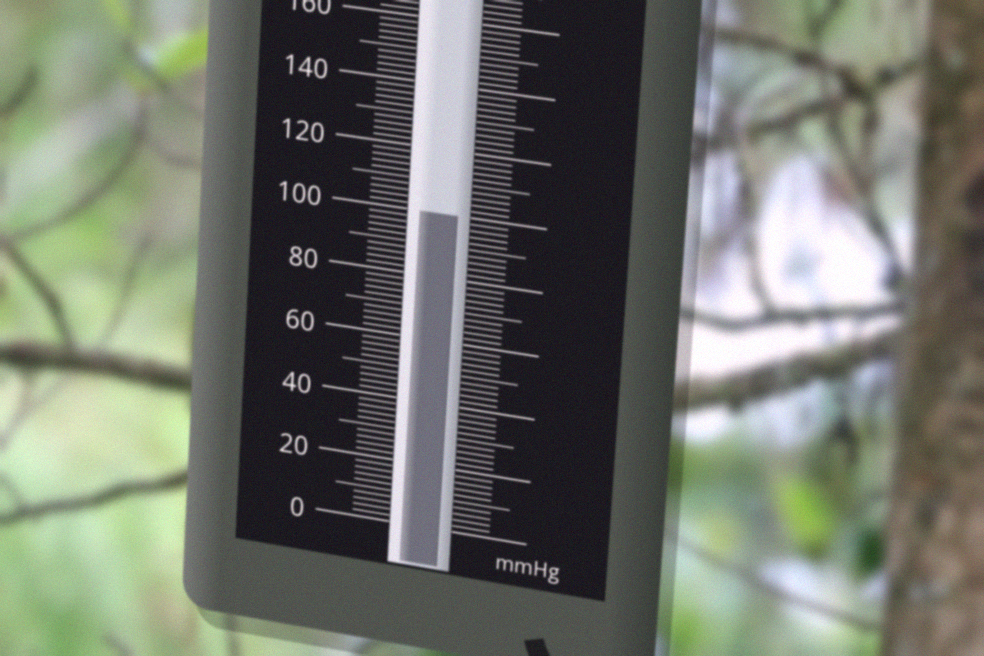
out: 100 mmHg
